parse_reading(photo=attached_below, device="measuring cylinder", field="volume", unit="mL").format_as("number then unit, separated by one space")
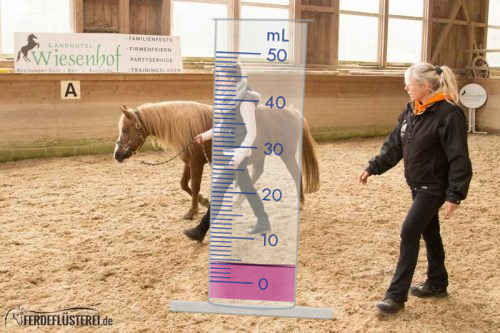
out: 4 mL
